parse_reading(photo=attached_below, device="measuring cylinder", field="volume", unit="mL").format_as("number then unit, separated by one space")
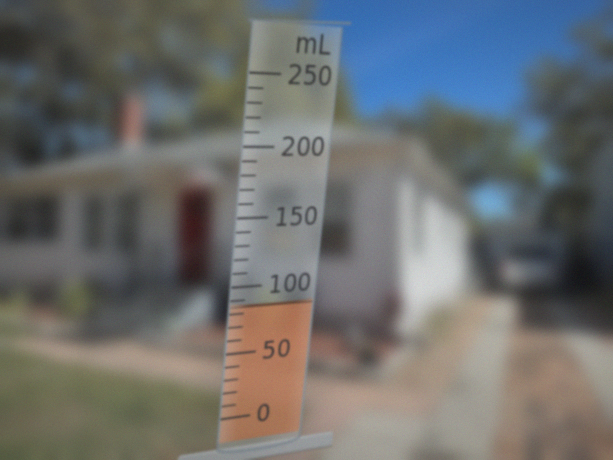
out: 85 mL
